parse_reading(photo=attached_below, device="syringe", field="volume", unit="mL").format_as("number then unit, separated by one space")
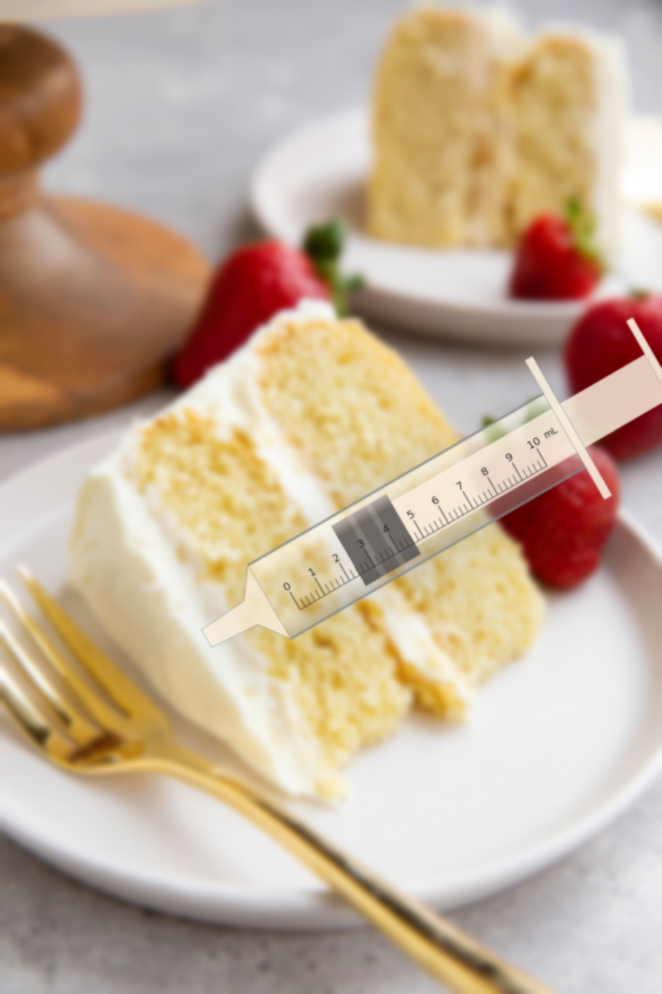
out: 2.4 mL
